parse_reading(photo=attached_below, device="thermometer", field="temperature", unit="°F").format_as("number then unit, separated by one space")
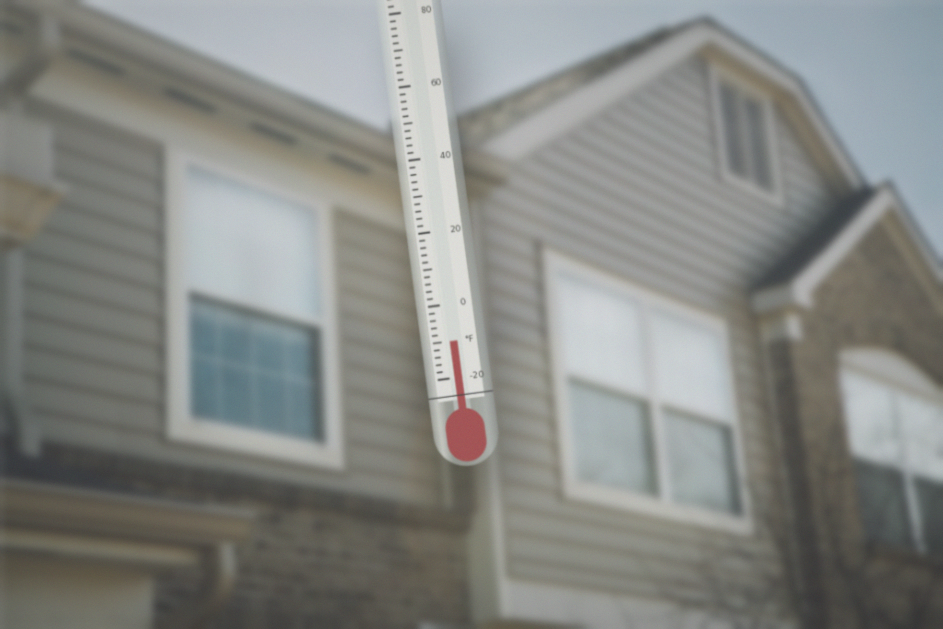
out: -10 °F
